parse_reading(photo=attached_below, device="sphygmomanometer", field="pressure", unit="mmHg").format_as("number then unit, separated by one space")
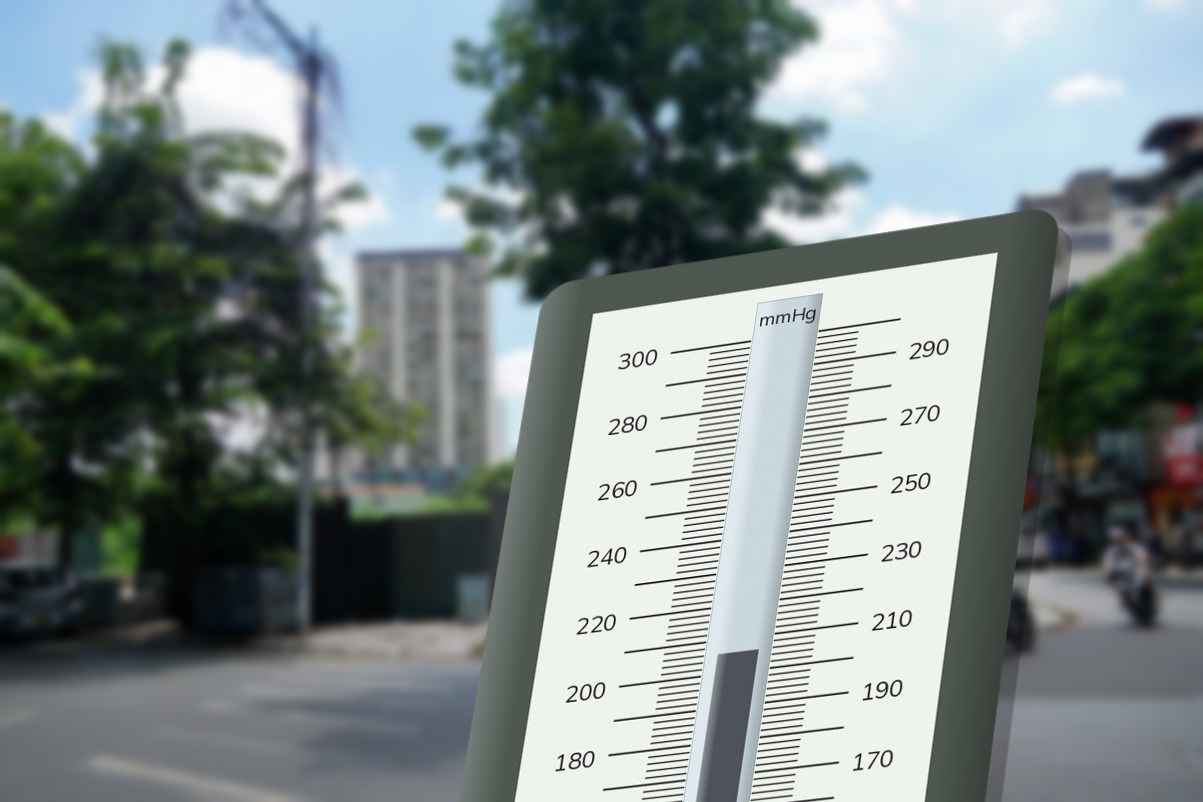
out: 206 mmHg
